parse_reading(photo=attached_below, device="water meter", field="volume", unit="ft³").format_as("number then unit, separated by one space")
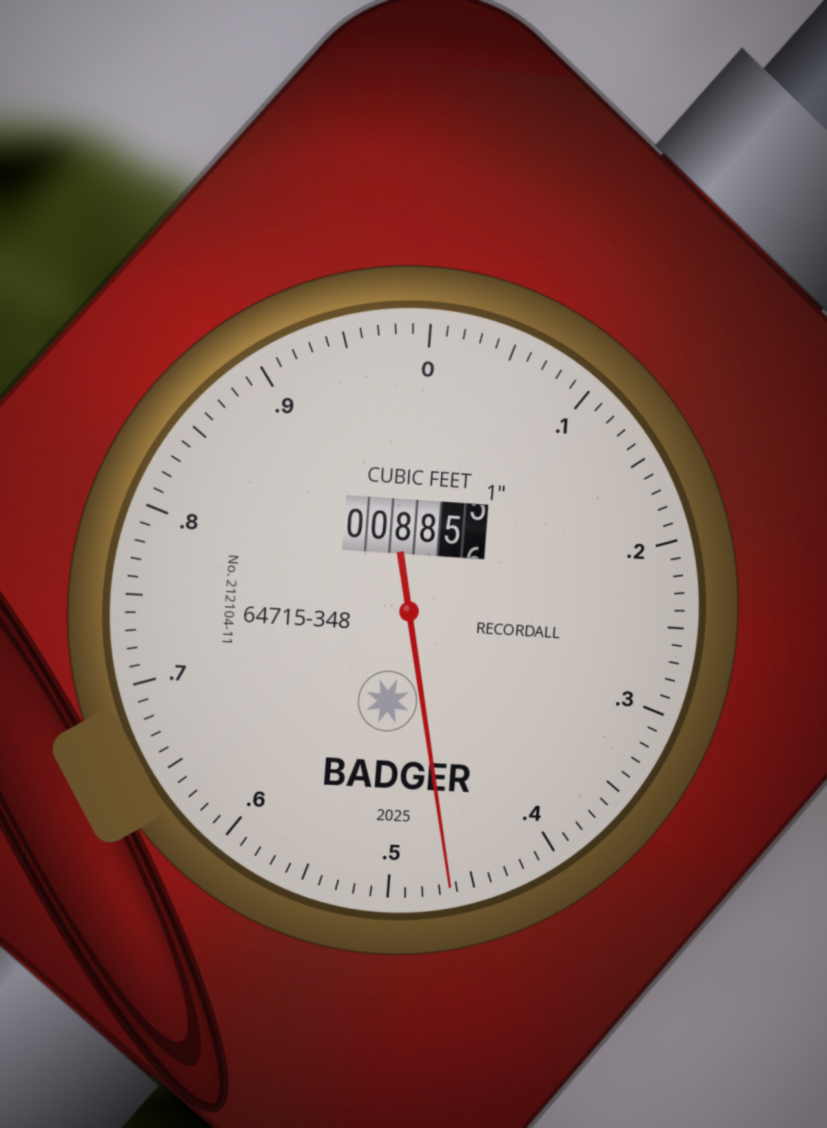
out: 8855.46 ft³
